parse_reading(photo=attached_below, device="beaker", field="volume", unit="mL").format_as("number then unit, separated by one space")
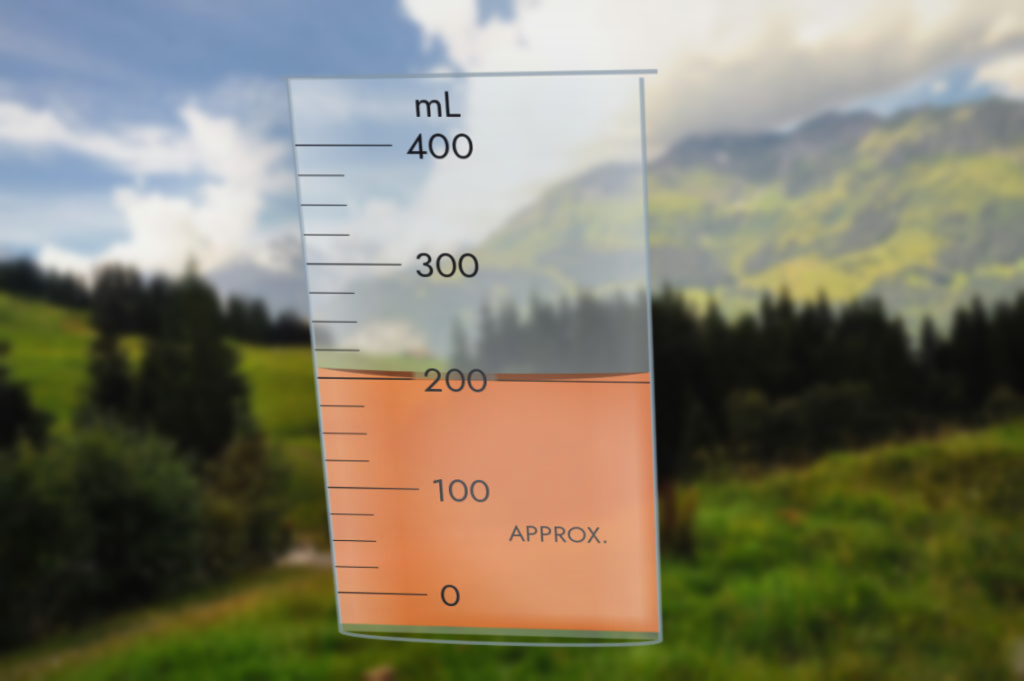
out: 200 mL
